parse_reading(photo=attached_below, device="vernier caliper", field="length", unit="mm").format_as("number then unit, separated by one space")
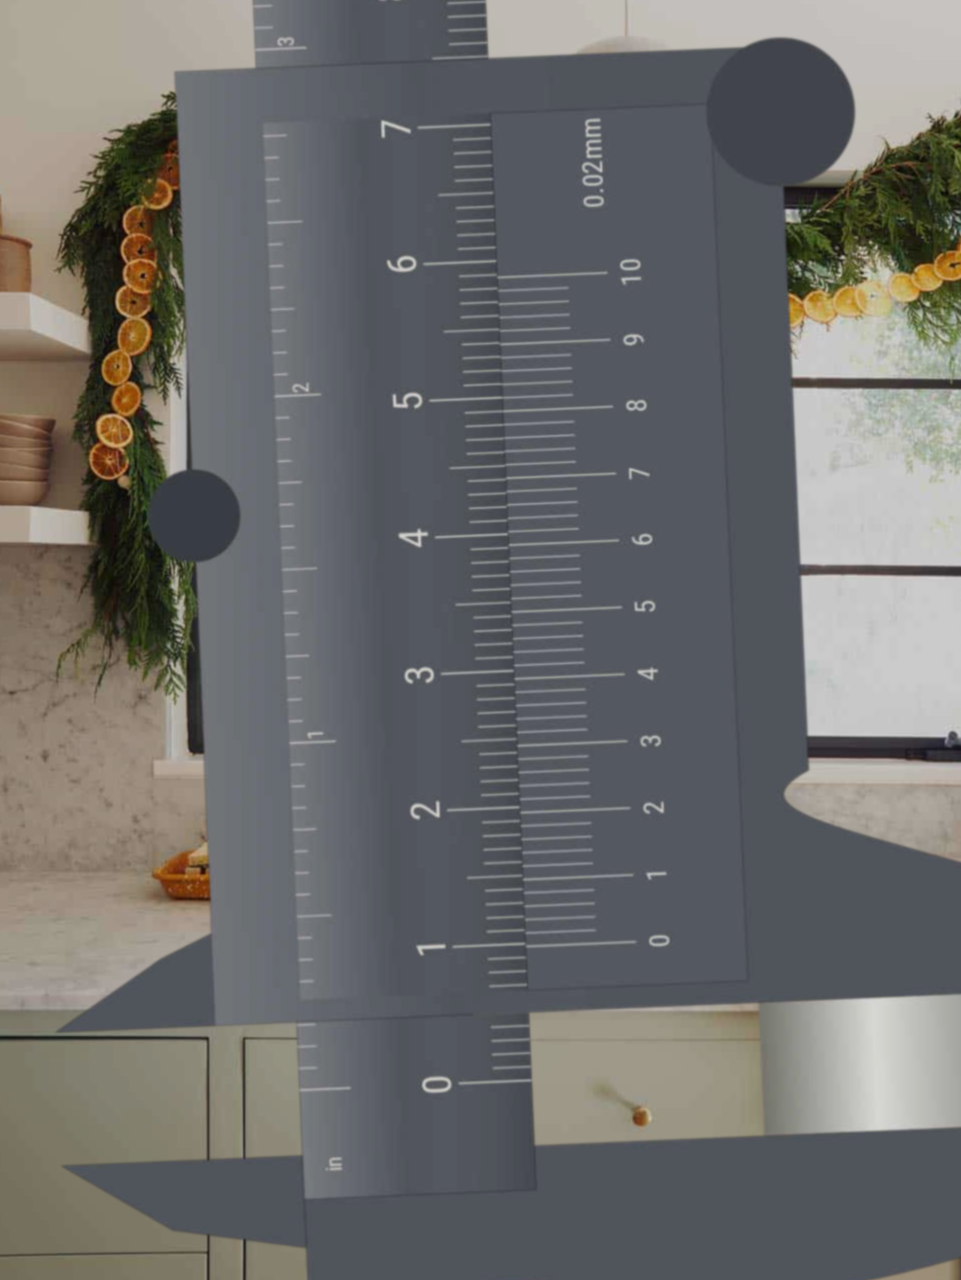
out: 9.8 mm
